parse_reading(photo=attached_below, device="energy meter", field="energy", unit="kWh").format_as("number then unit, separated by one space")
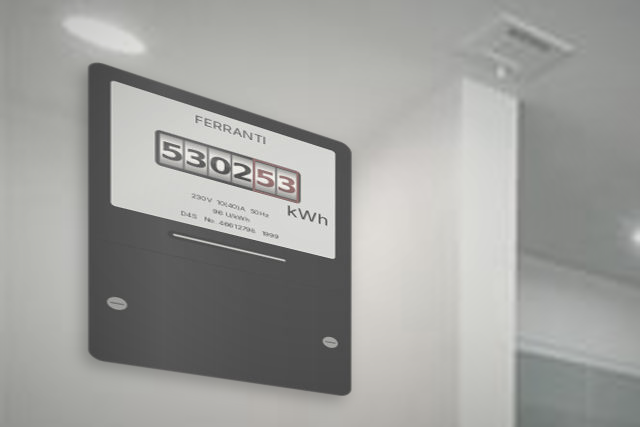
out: 5302.53 kWh
